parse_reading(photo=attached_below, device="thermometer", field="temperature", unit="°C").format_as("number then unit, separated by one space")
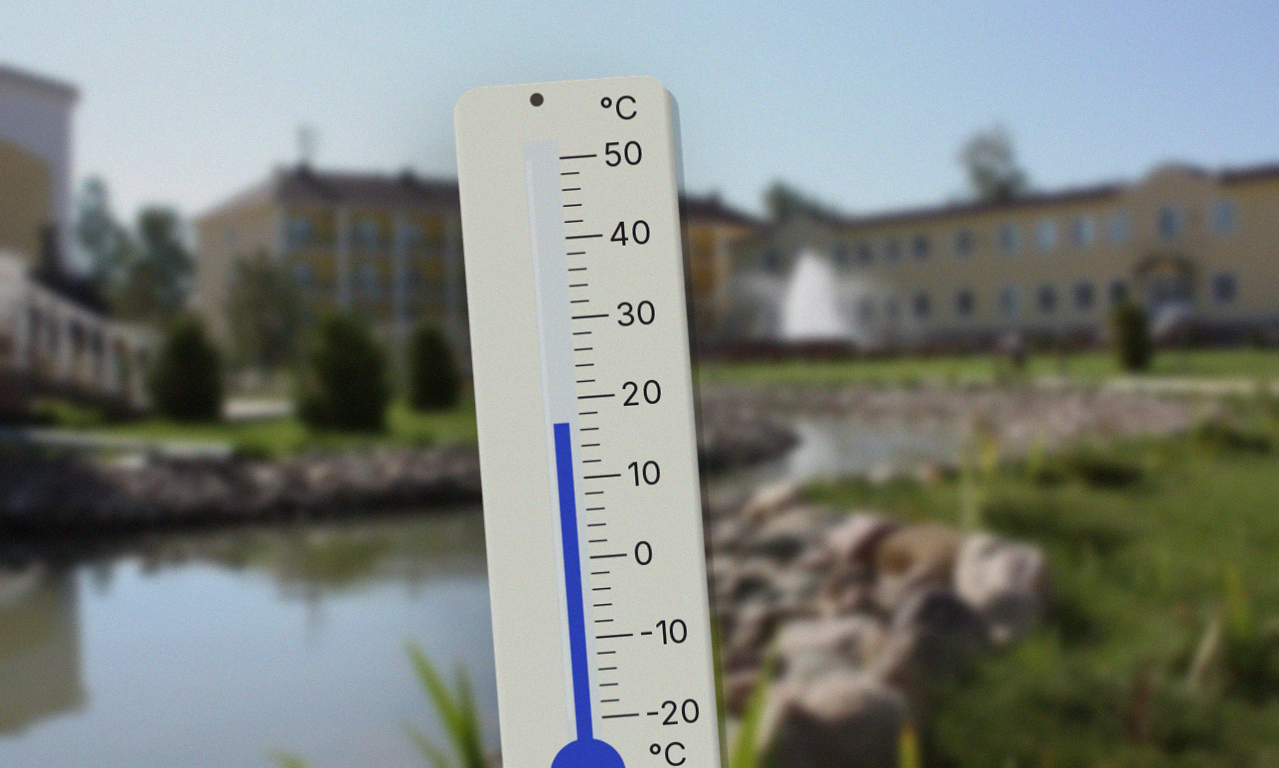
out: 17 °C
